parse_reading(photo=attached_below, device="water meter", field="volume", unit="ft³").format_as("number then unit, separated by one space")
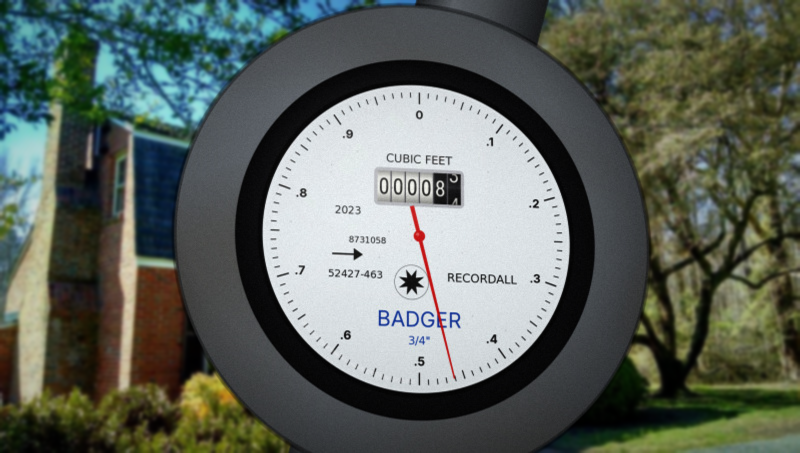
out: 83.46 ft³
